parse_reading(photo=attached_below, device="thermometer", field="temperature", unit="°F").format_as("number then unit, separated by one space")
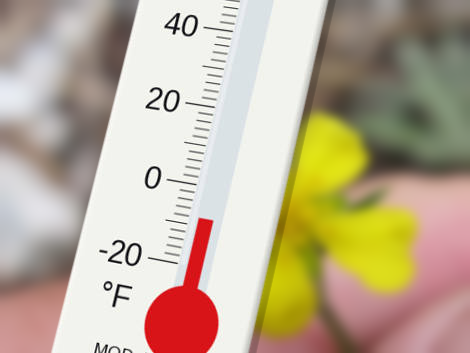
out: -8 °F
